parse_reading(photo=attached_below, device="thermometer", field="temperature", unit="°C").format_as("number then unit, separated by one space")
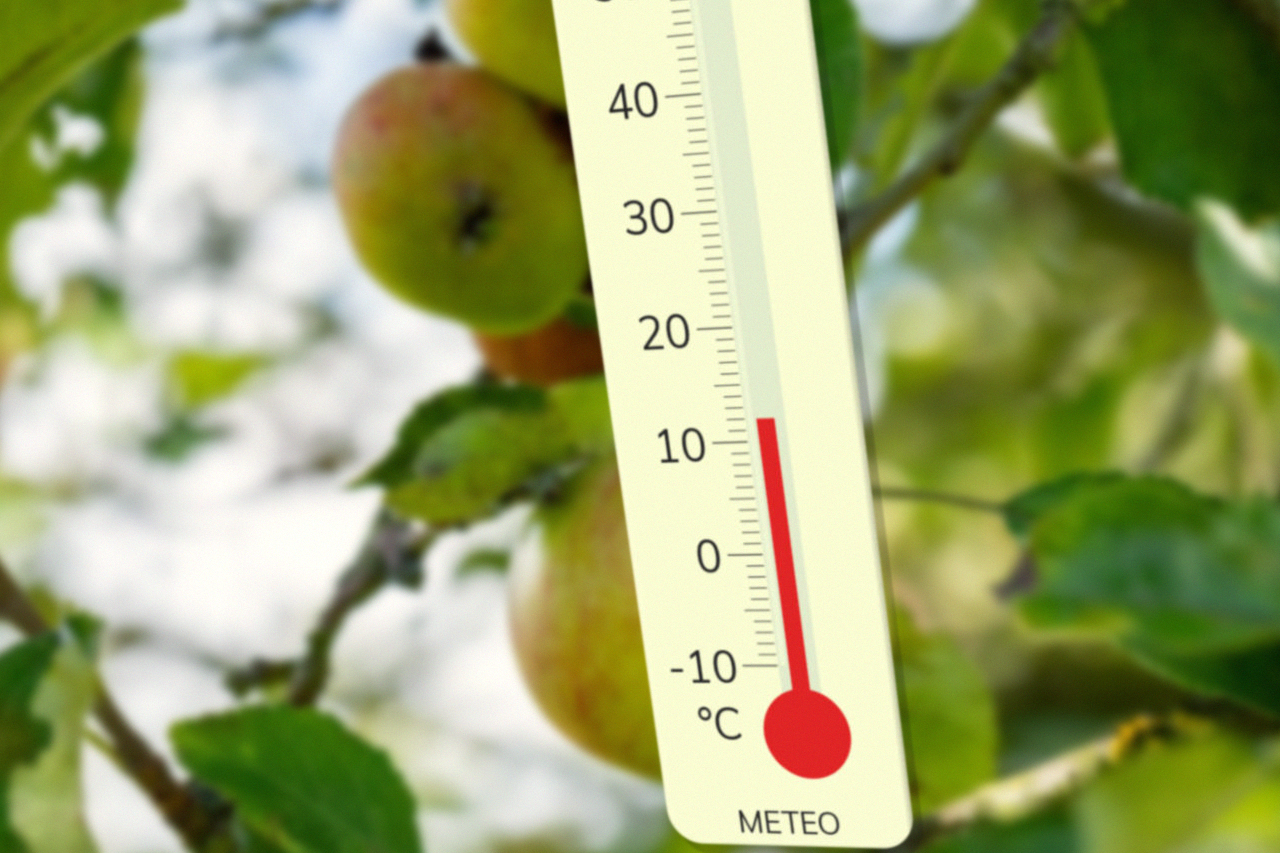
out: 12 °C
